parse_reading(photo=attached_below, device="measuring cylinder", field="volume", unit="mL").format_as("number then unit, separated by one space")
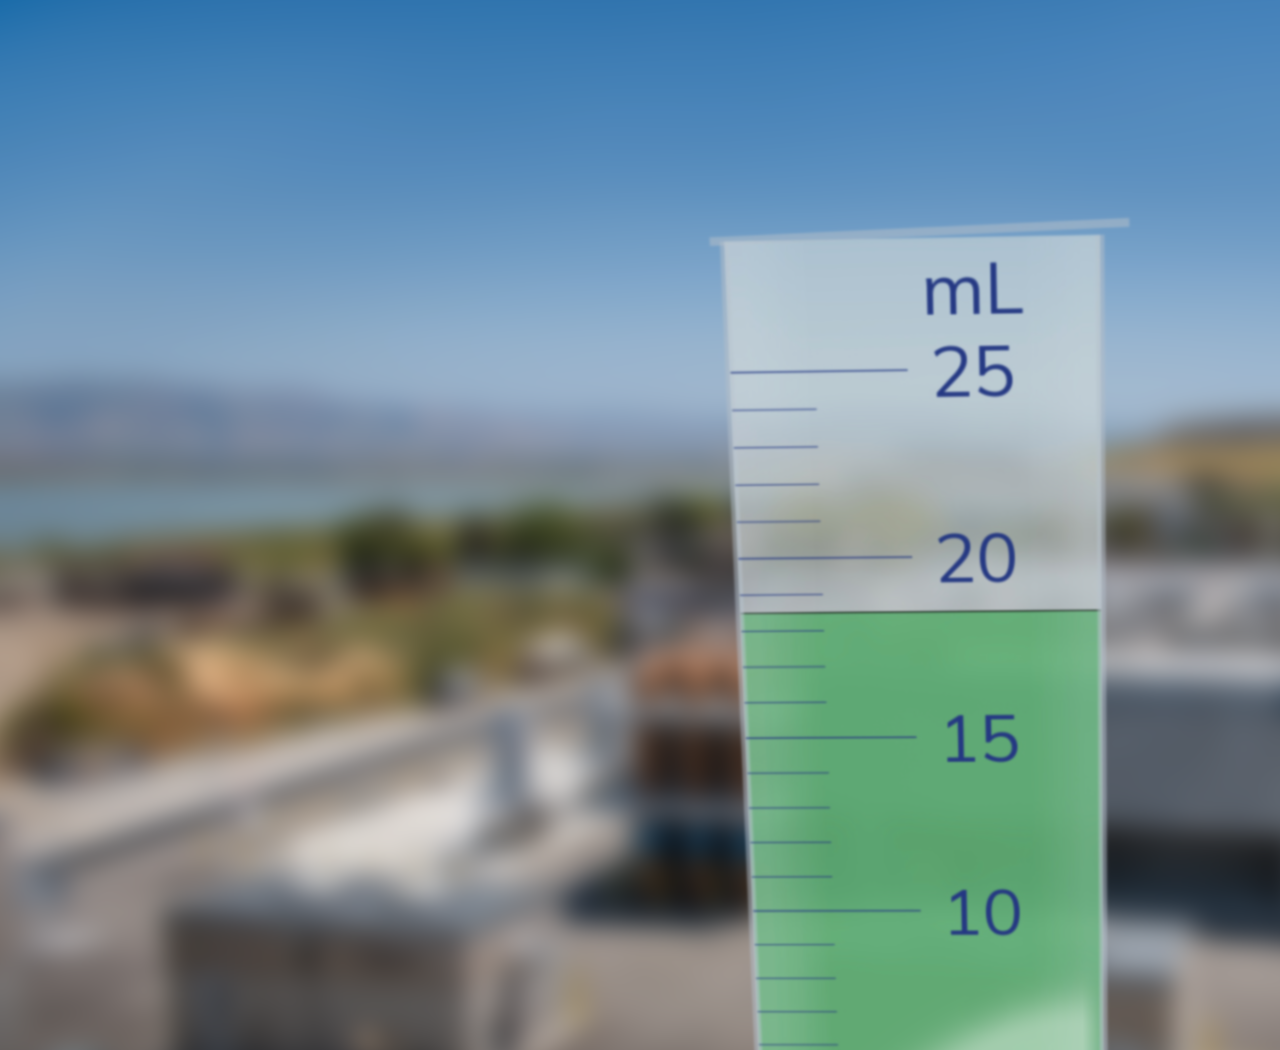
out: 18.5 mL
